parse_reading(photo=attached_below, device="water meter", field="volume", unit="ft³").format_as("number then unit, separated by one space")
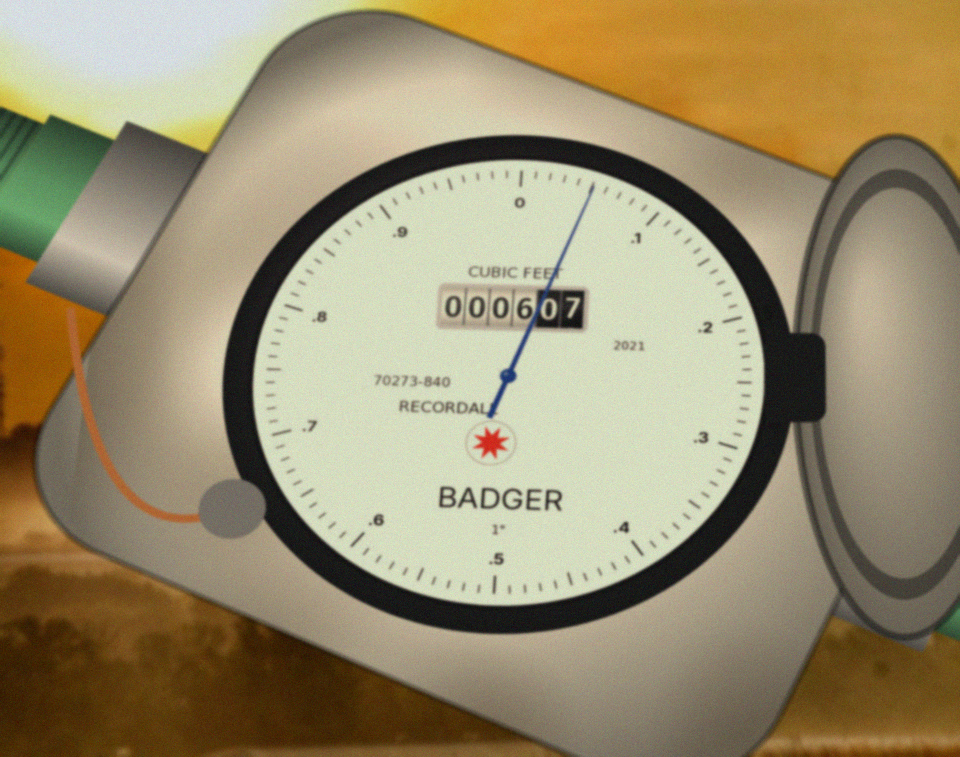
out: 607.05 ft³
